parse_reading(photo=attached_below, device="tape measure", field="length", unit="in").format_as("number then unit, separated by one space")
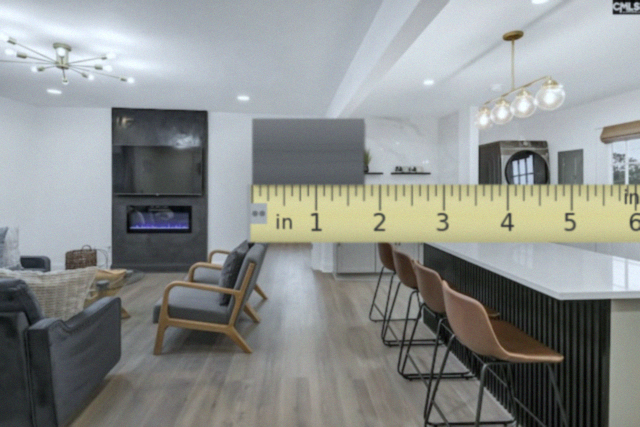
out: 1.75 in
